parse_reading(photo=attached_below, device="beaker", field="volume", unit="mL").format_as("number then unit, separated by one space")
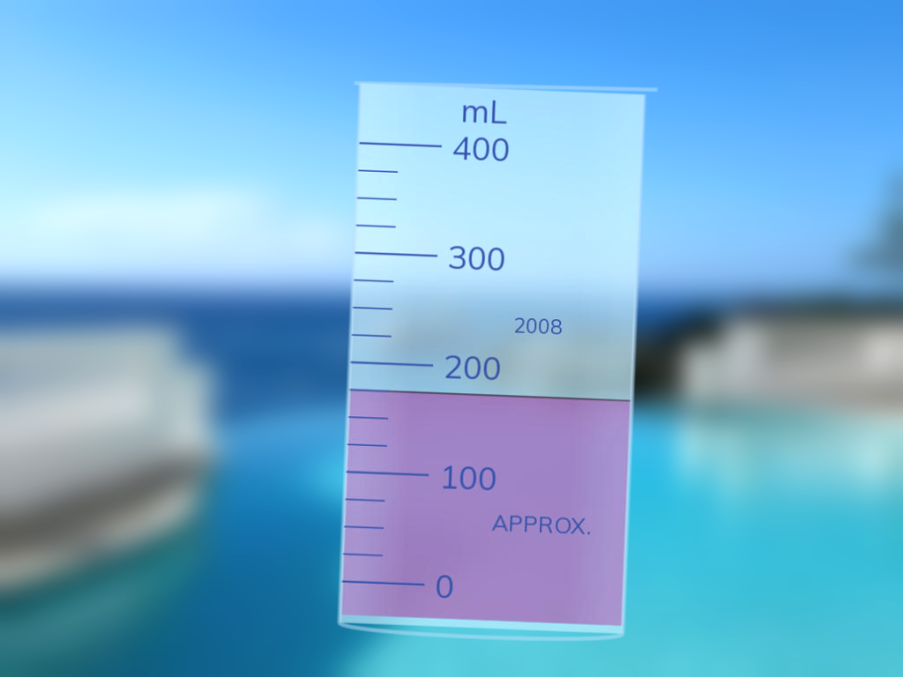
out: 175 mL
